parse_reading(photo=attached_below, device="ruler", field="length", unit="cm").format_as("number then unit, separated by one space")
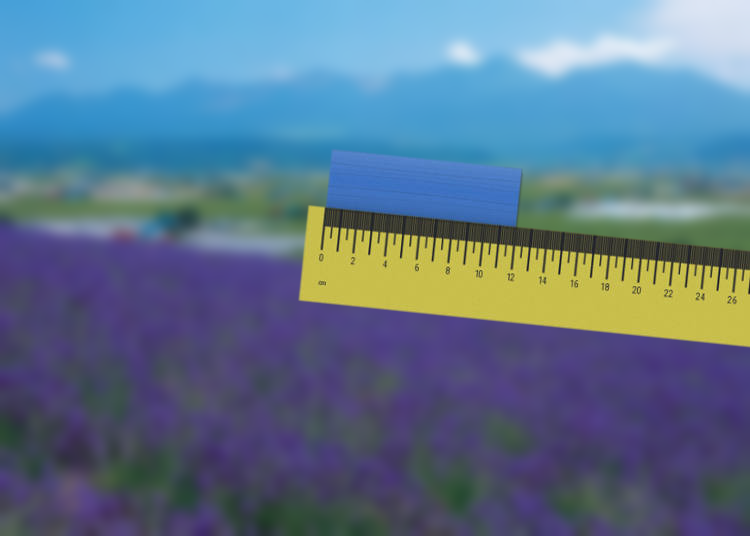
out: 12 cm
